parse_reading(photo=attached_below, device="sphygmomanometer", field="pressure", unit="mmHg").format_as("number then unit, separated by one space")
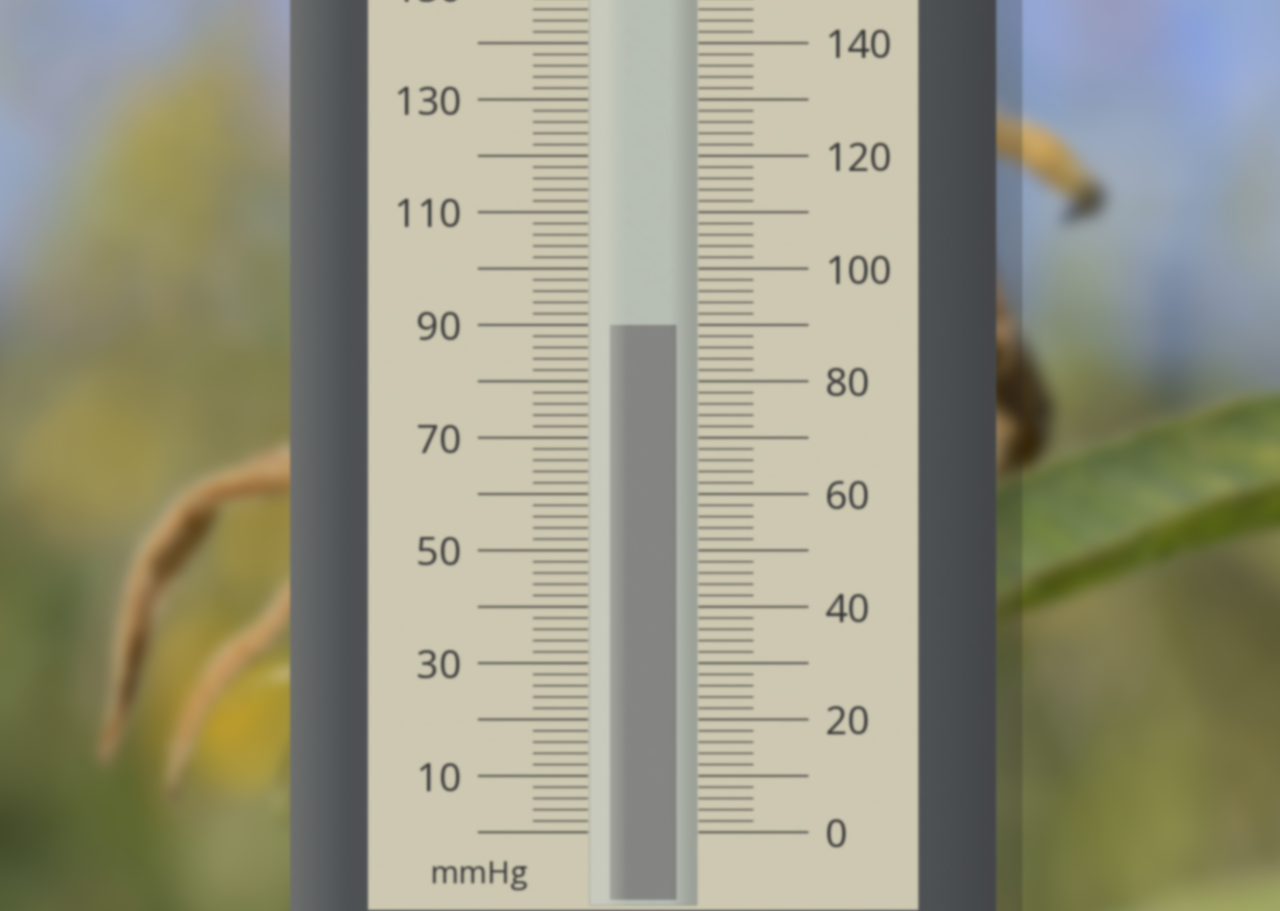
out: 90 mmHg
